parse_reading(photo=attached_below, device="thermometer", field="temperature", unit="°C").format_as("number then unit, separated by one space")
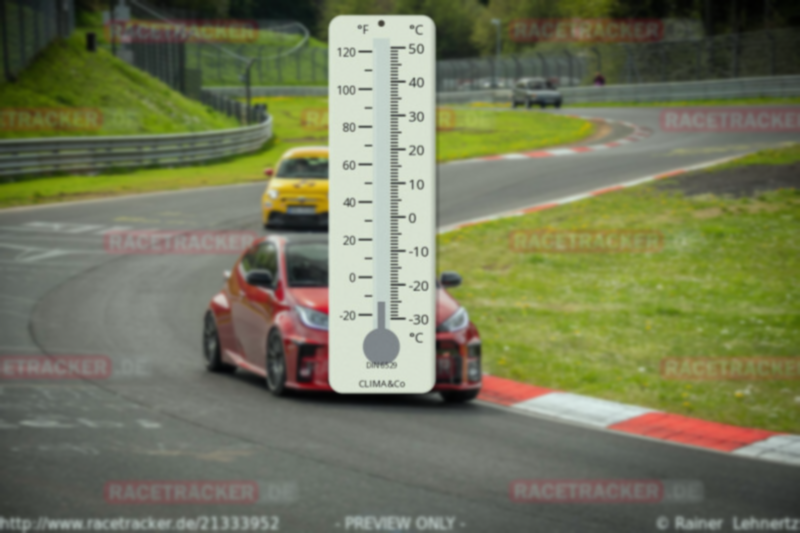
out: -25 °C
